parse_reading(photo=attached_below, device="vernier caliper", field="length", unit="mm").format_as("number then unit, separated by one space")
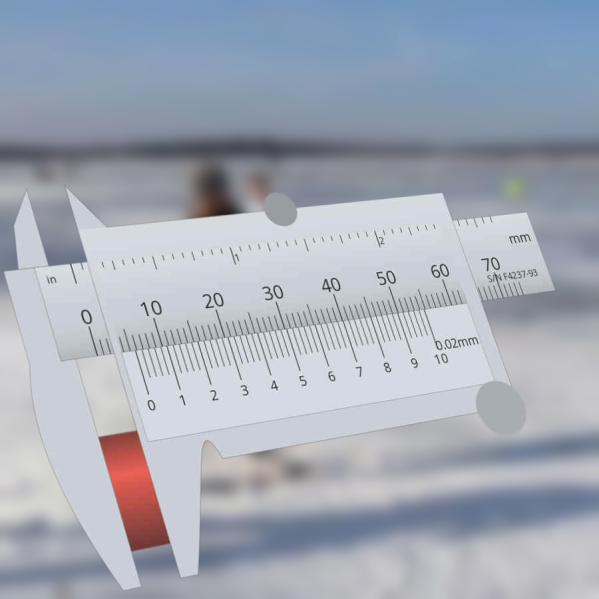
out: 5.8 mm
